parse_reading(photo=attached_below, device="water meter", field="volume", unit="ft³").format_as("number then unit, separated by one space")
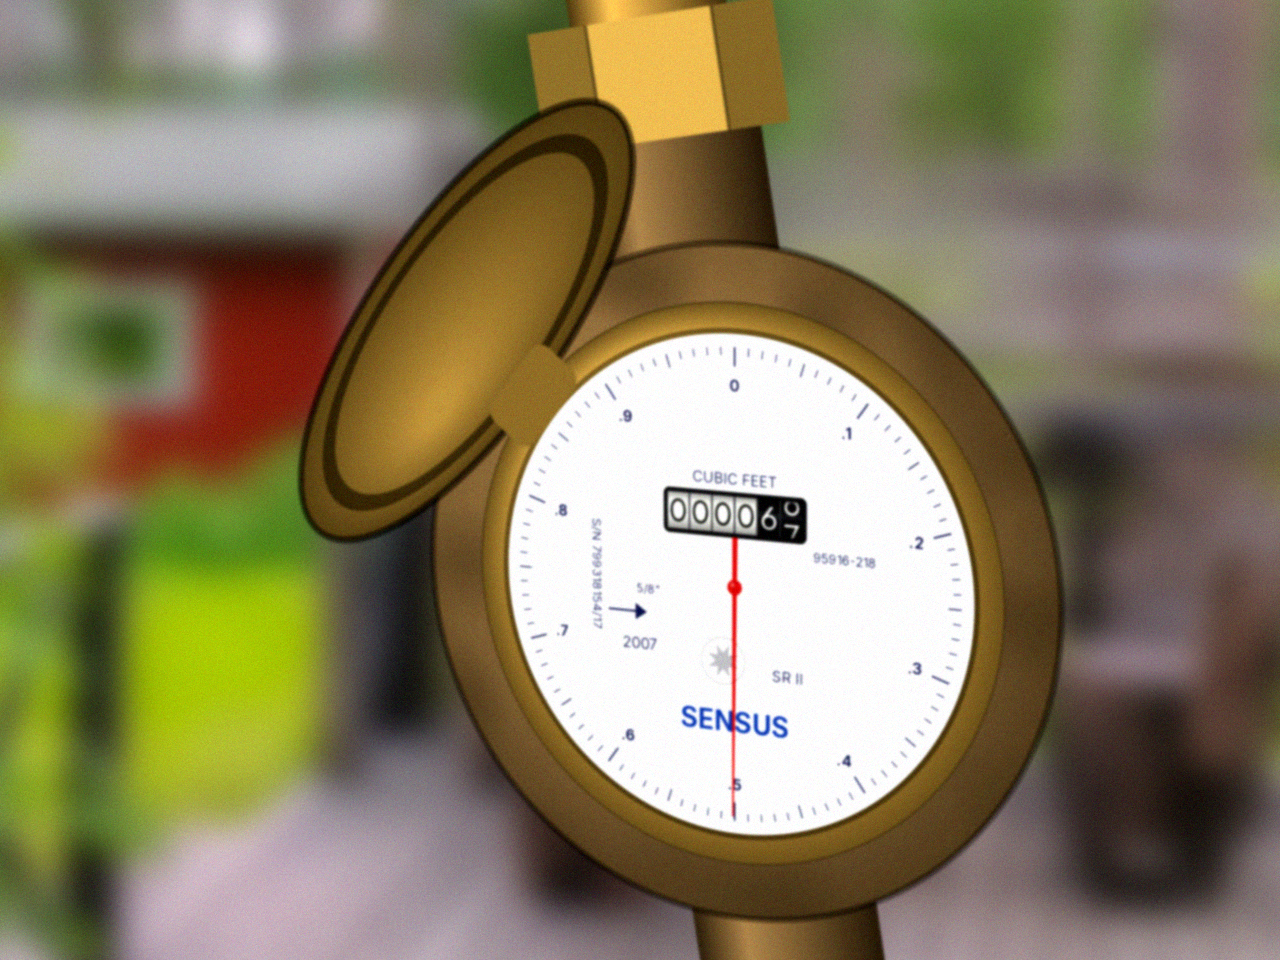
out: 66.50 ft³
